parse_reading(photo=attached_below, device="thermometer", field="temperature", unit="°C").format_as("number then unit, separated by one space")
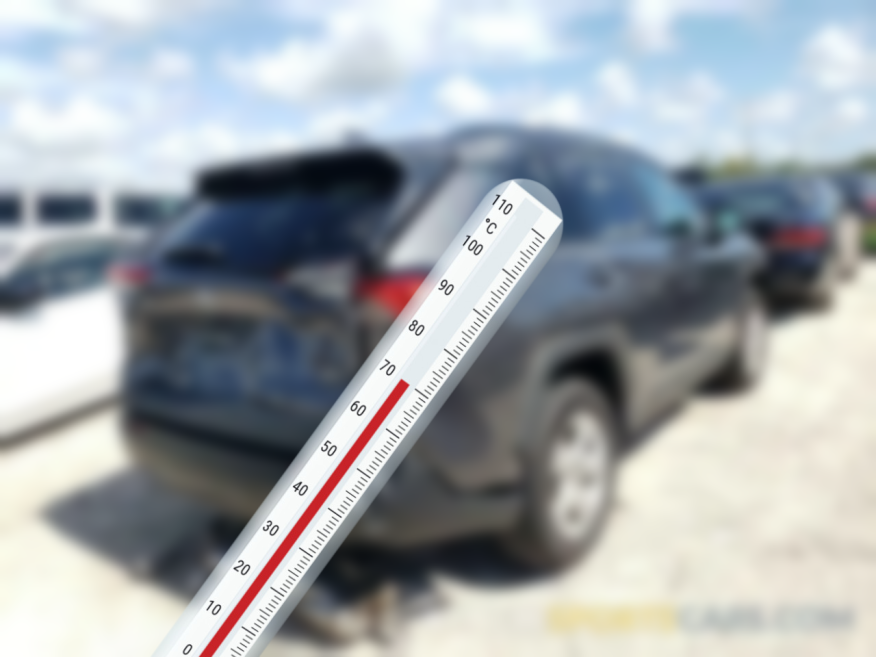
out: 70 °C
